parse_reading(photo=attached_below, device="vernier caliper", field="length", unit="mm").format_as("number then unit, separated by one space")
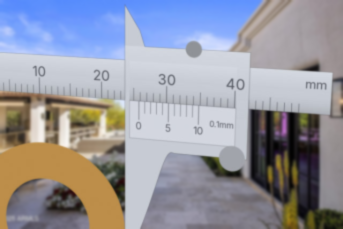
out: 25.8 mm
